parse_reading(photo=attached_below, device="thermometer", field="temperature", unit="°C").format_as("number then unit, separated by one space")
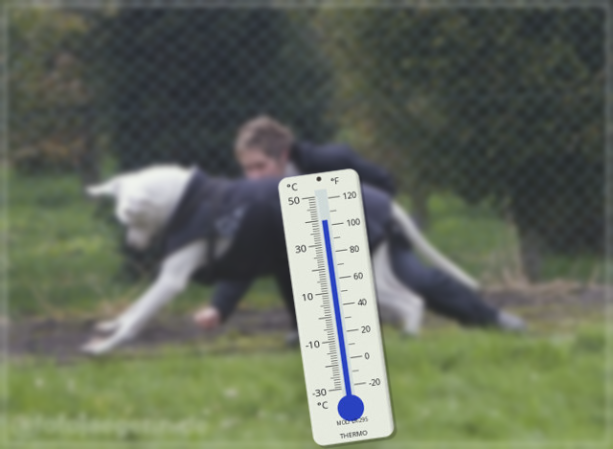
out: 40 °C
